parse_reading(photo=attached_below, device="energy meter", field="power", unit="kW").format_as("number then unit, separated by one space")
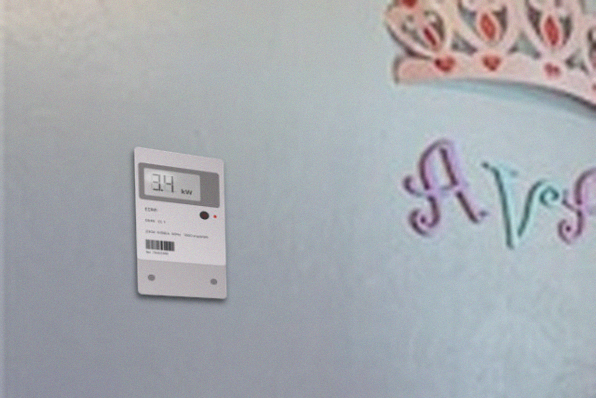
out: 3.4 kW
